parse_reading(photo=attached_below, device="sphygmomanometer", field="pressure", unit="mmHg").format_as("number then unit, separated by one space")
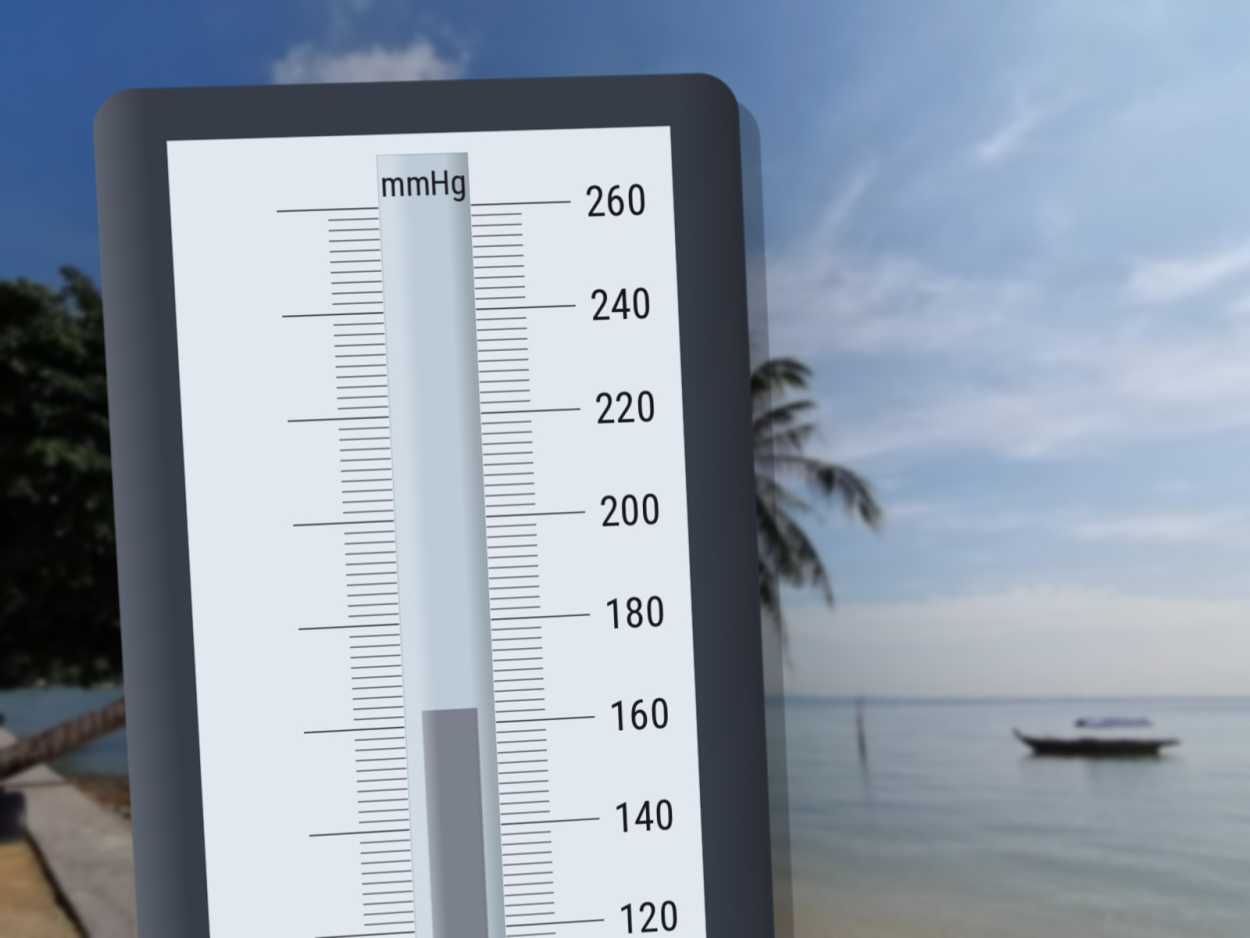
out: 163 mmHg
